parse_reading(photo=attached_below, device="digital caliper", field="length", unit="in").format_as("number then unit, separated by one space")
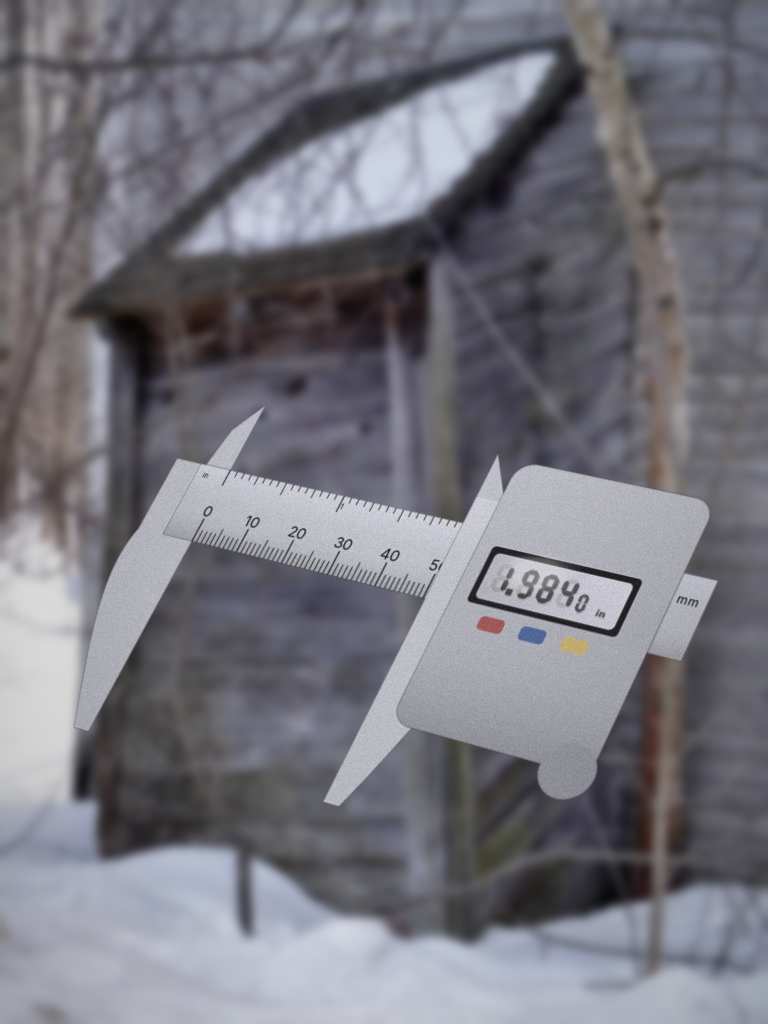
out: 1.9840 in
